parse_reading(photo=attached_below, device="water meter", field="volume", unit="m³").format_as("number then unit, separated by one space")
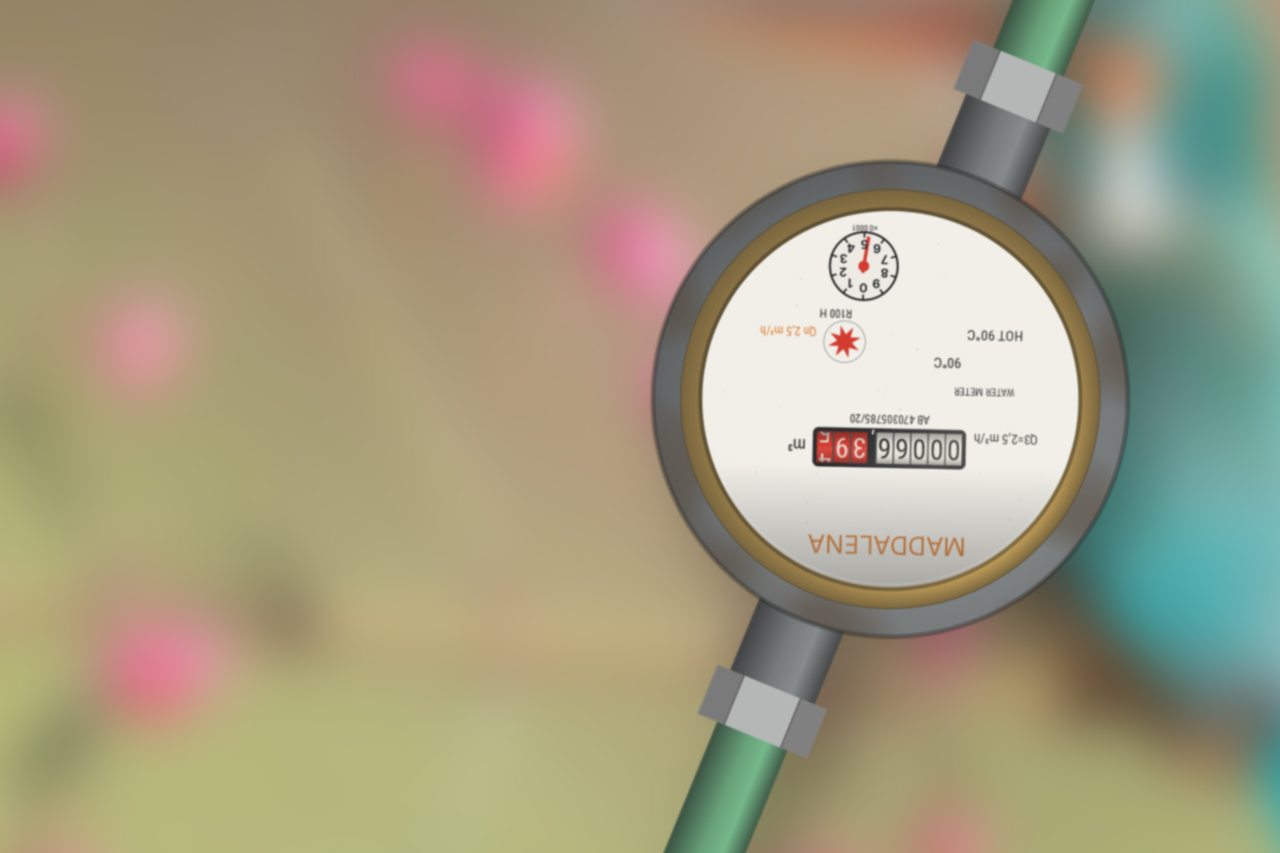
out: 66.3945 m³
